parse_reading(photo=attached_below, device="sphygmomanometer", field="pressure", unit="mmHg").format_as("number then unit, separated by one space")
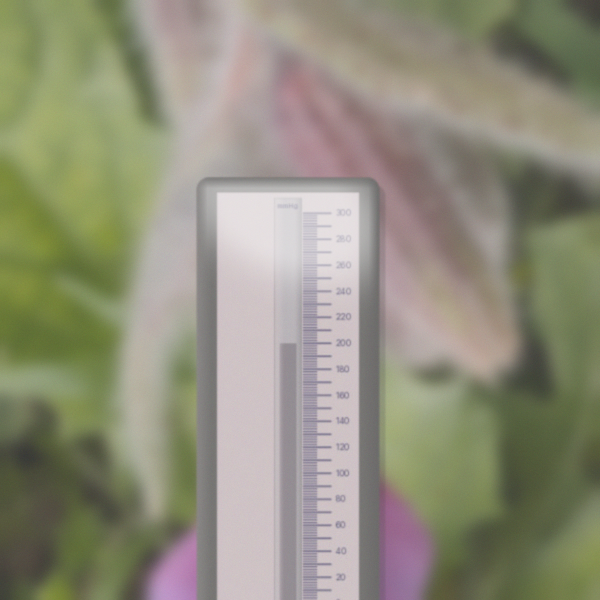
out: 200 mmHg
